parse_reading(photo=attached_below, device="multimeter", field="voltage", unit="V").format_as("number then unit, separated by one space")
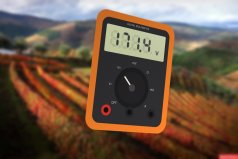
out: 171.4 V
